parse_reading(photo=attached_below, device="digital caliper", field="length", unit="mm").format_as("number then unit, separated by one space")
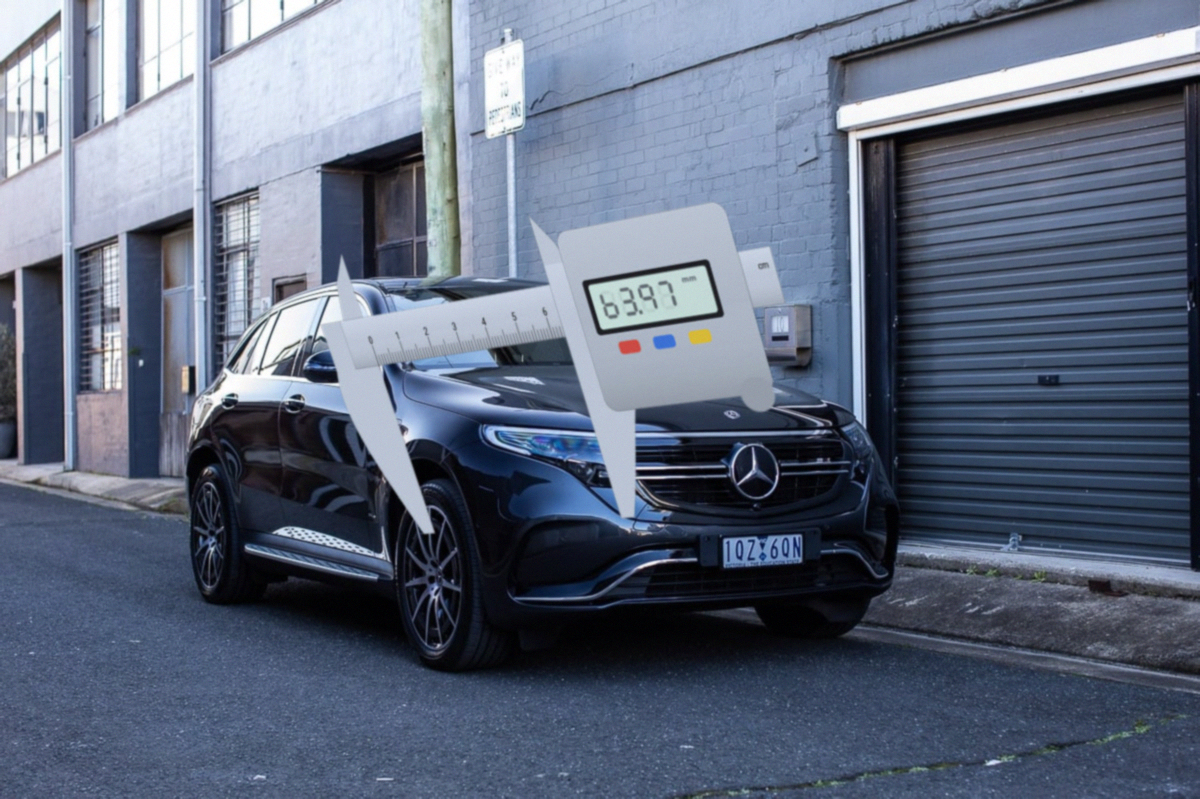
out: 63.97 mm
